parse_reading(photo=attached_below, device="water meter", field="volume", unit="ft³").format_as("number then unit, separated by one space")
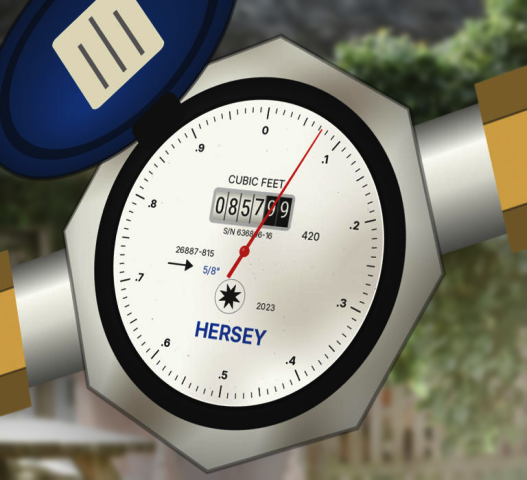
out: 85799.07 ft³
